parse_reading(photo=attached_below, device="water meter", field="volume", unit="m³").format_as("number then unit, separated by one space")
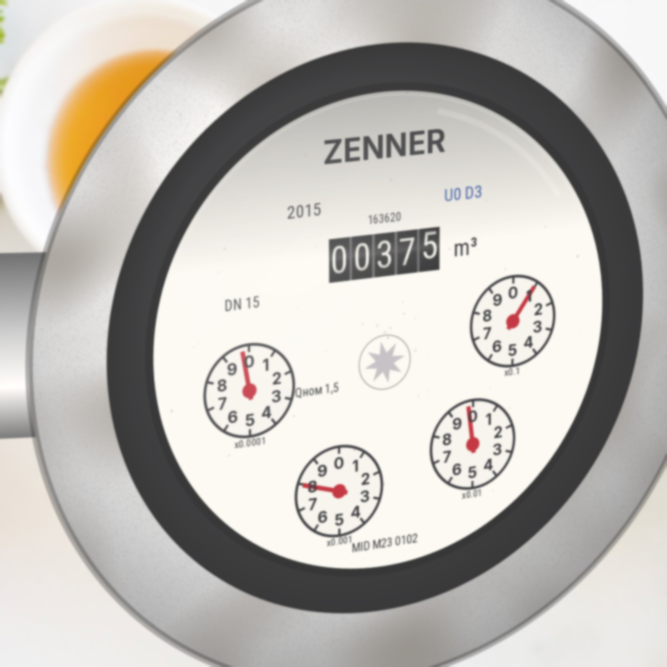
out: 375.0979 m³
